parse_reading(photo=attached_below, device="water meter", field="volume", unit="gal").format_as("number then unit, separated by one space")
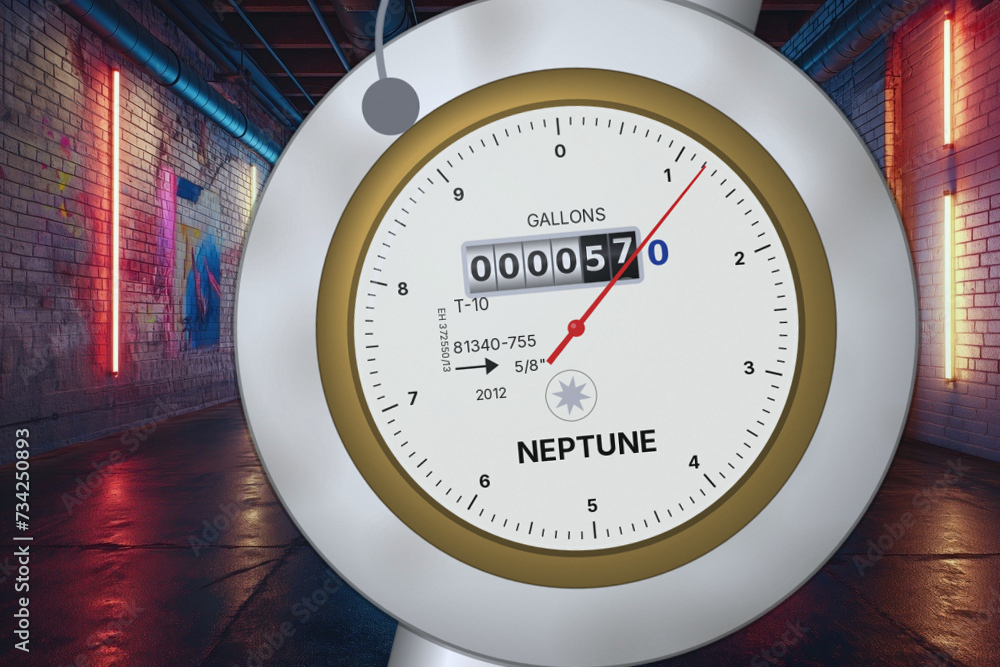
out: 571.2 gal
